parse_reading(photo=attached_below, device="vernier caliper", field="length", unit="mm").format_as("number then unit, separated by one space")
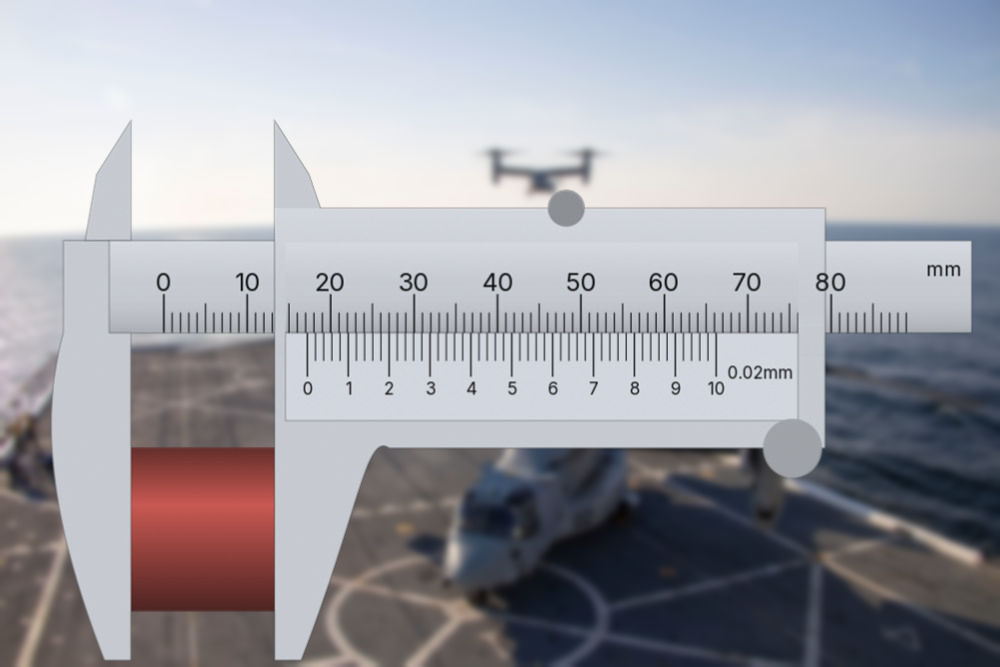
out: 17.2 mm
